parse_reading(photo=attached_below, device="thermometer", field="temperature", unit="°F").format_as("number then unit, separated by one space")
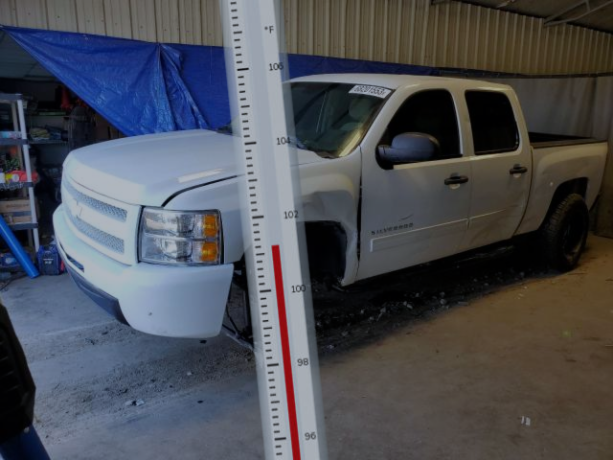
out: 101.2 °F
